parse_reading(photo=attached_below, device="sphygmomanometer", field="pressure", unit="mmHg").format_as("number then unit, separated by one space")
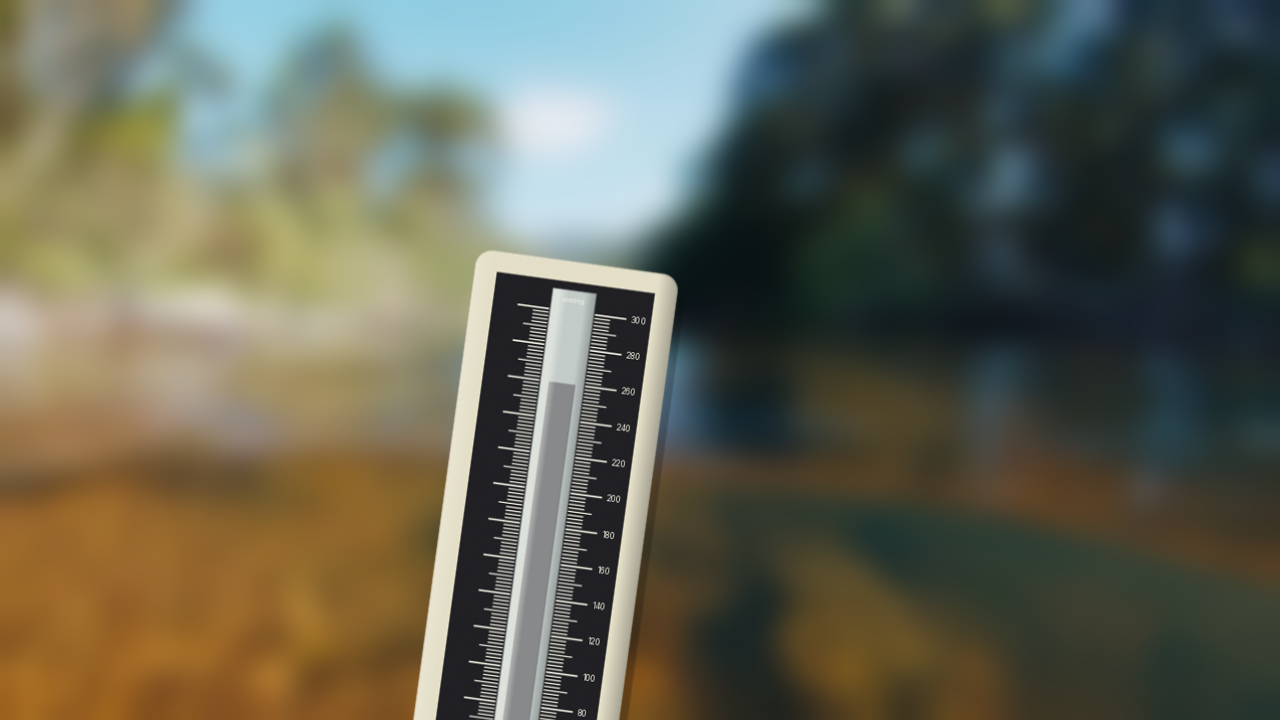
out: 260 mmHg
